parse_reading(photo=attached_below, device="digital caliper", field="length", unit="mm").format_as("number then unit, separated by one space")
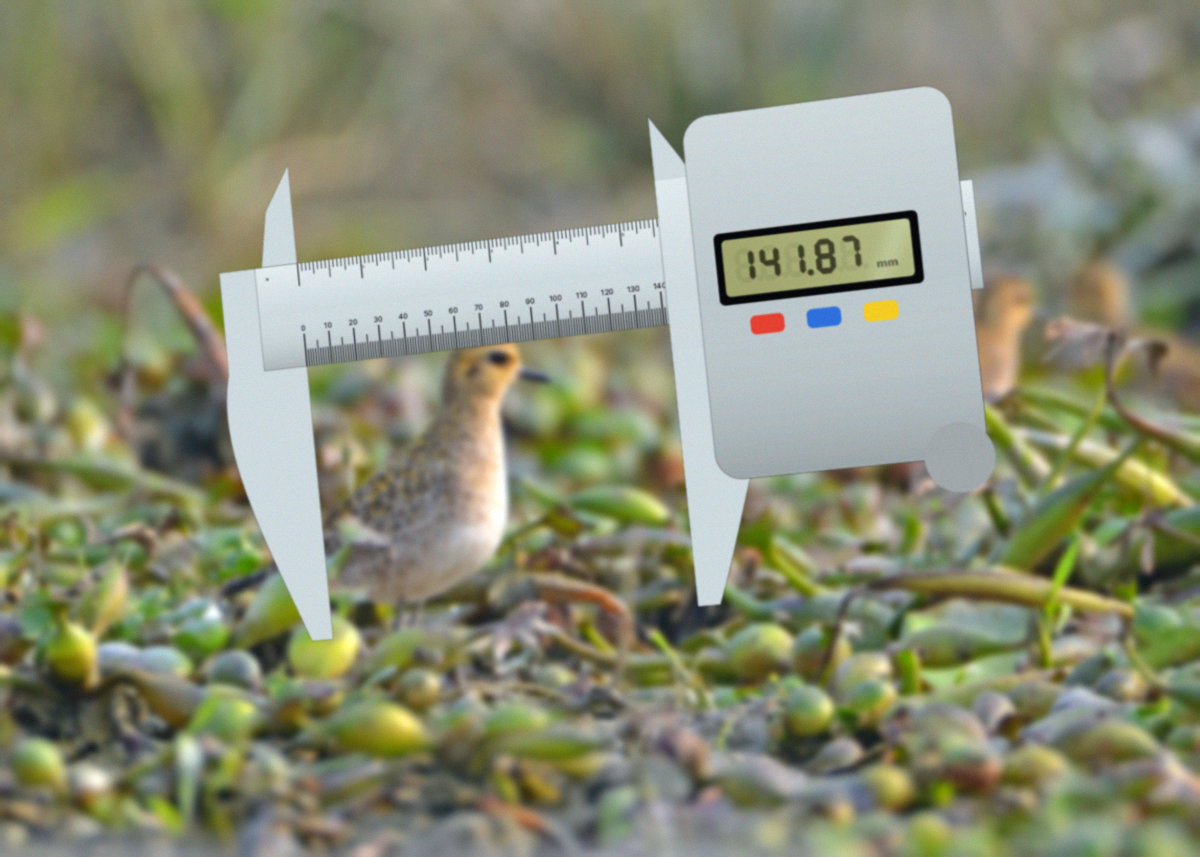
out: 141.87 mm
